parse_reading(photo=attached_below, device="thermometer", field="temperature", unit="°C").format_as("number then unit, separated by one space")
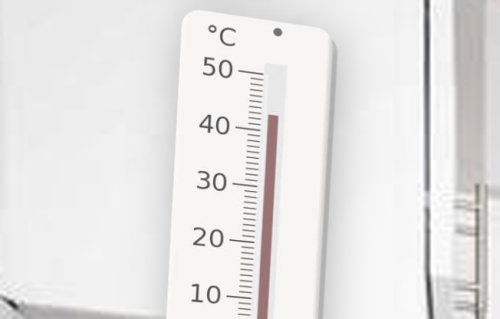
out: 43 °C
